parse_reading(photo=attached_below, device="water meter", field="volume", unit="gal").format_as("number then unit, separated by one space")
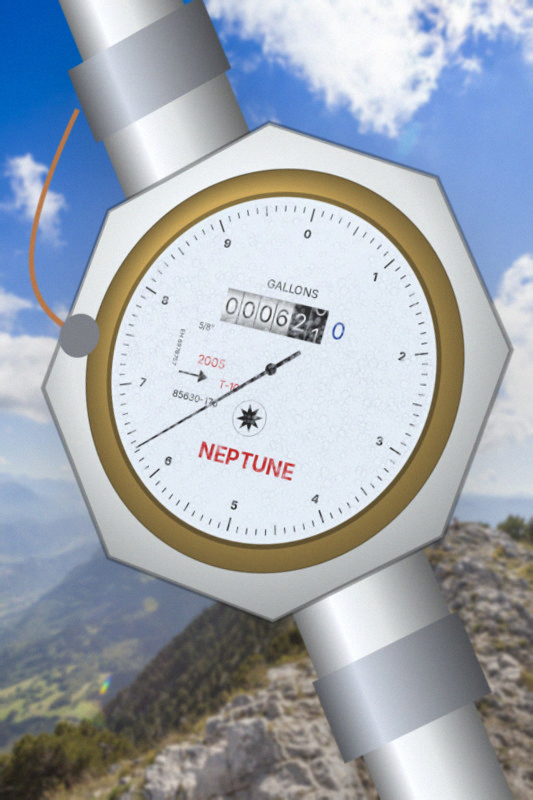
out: 6206.3 gal
